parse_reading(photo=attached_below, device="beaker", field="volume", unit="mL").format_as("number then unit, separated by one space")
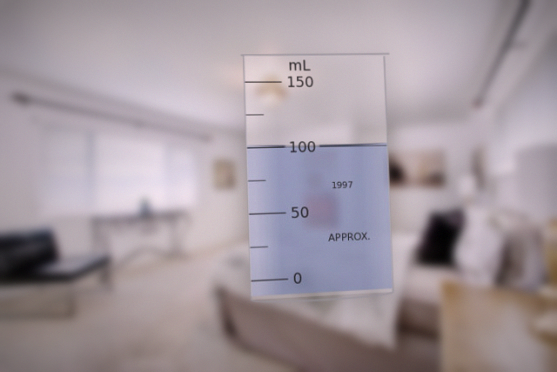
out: 100 mL
